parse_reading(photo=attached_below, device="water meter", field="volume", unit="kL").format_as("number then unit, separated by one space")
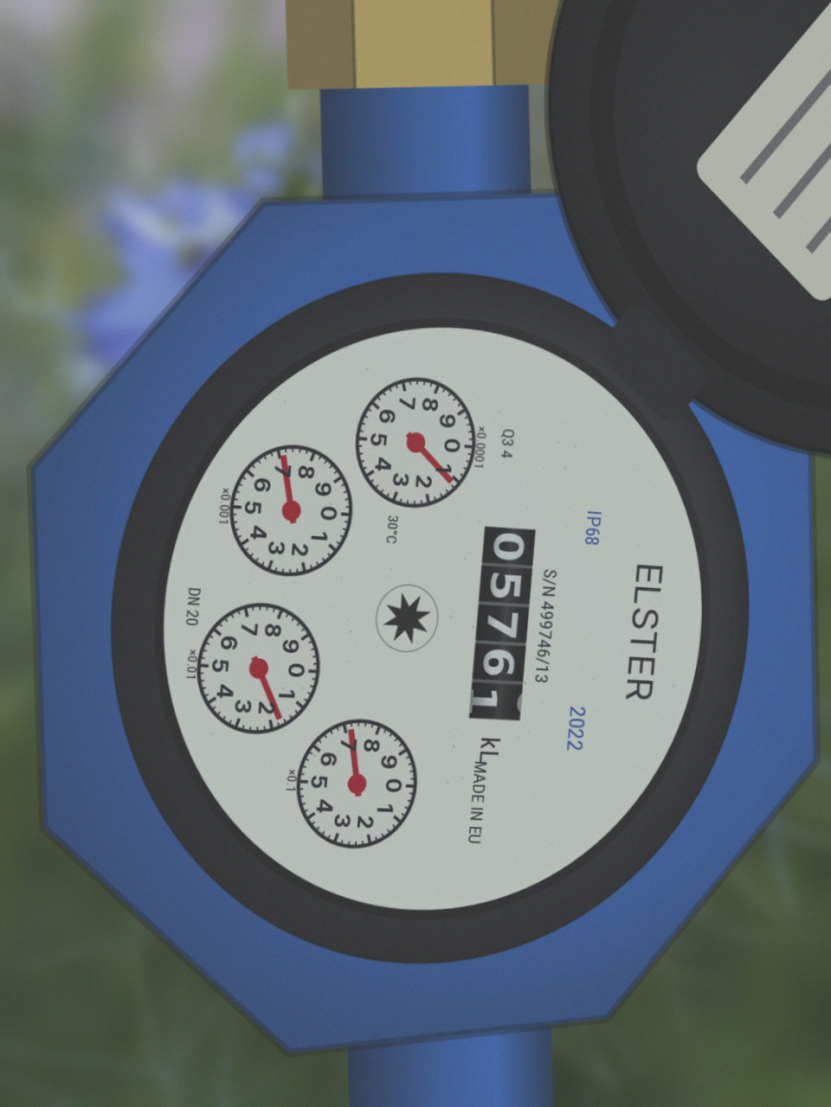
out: 5760.7171 kL
